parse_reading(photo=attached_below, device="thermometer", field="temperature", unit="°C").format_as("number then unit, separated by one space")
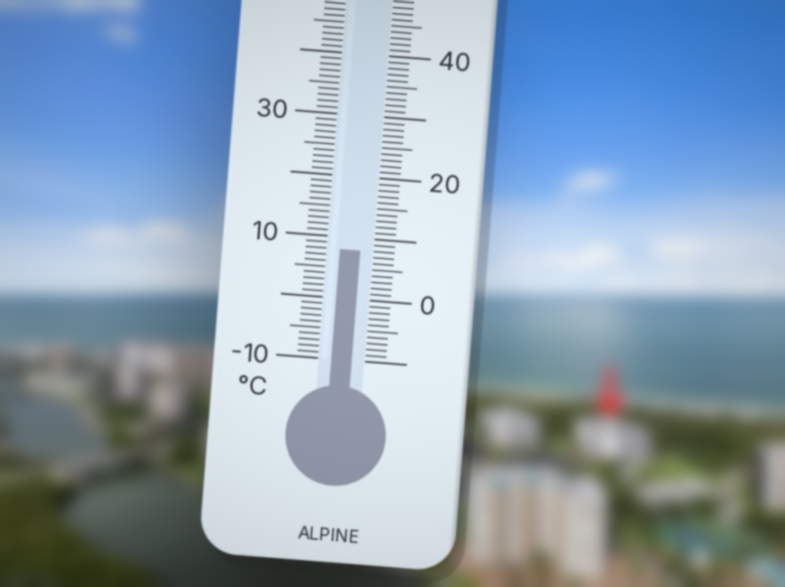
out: 8 °C
